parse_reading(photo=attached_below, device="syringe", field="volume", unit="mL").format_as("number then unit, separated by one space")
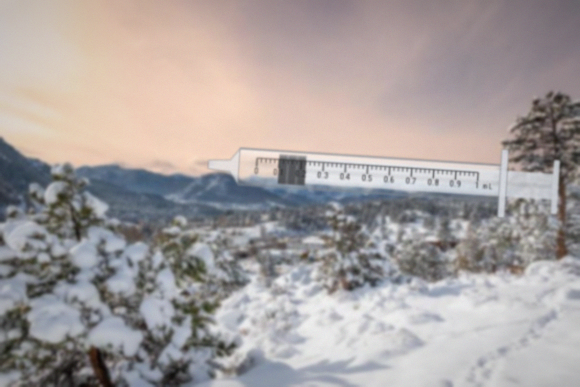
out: 0.1 mL
